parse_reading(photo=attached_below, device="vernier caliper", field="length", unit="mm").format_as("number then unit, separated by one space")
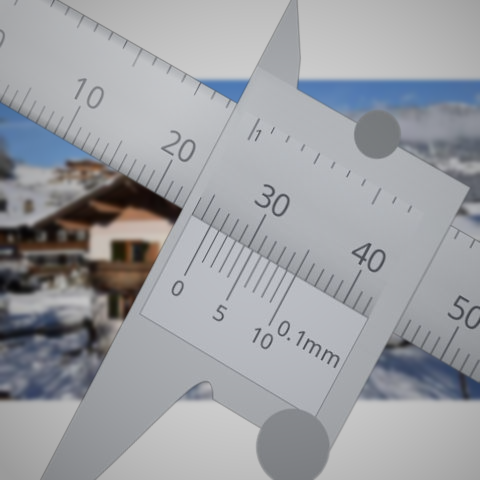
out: 26.0 mm
